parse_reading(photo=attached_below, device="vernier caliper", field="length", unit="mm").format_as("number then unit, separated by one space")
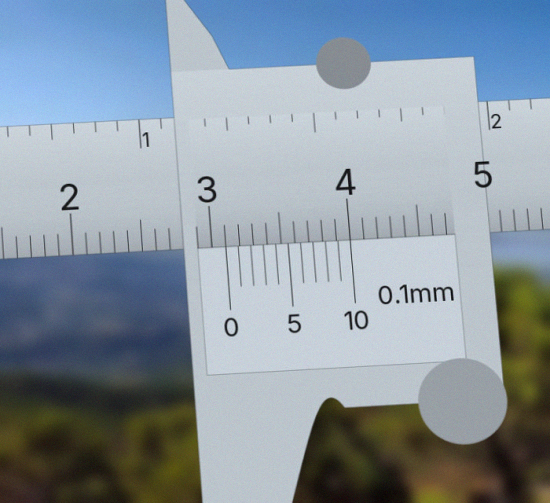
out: 31.0 mm
